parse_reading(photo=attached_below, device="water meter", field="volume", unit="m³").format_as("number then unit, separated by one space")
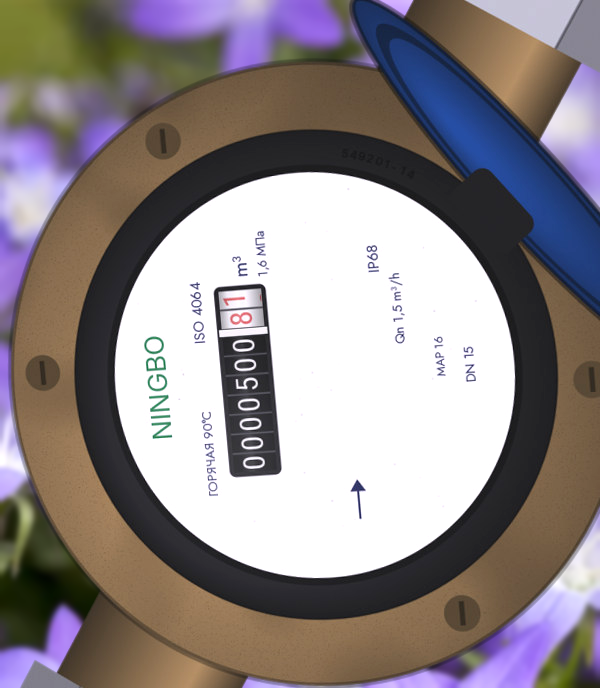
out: 500.81 m³
